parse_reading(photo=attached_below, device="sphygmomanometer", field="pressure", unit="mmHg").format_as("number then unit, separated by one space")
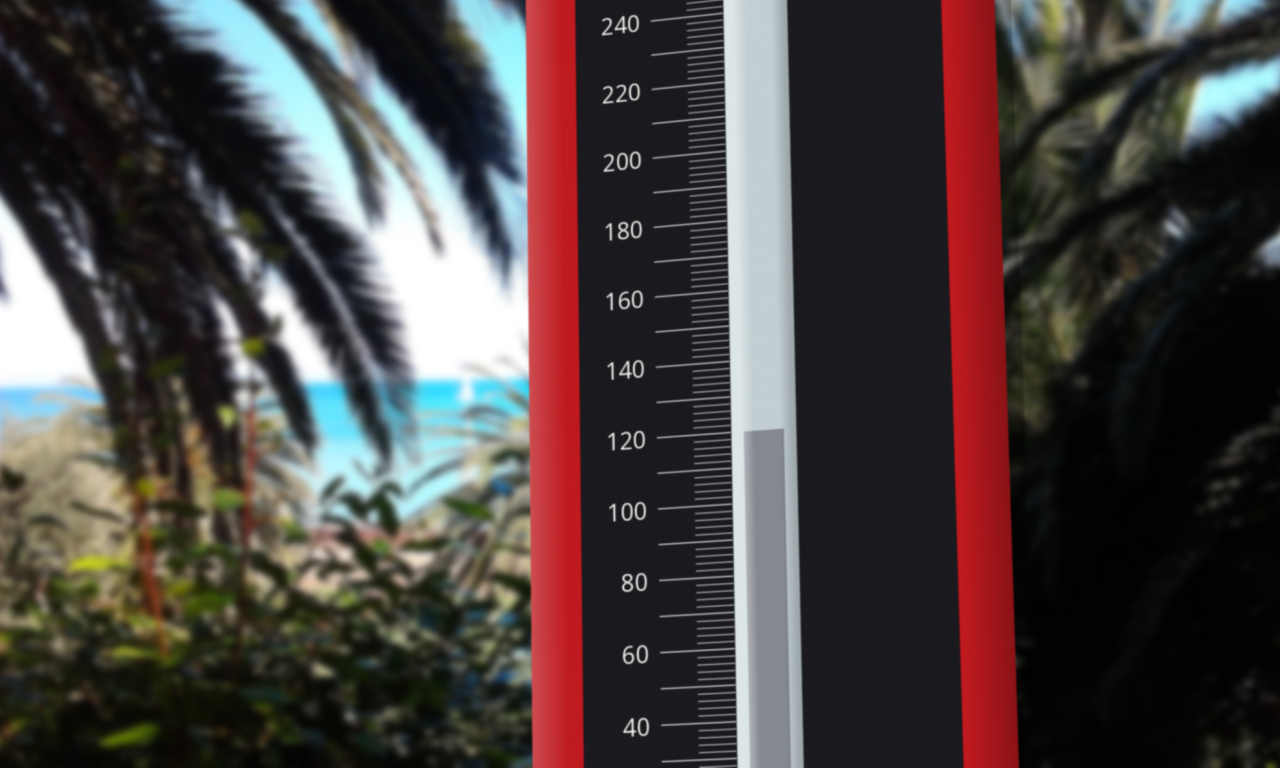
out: 120 mmHg
